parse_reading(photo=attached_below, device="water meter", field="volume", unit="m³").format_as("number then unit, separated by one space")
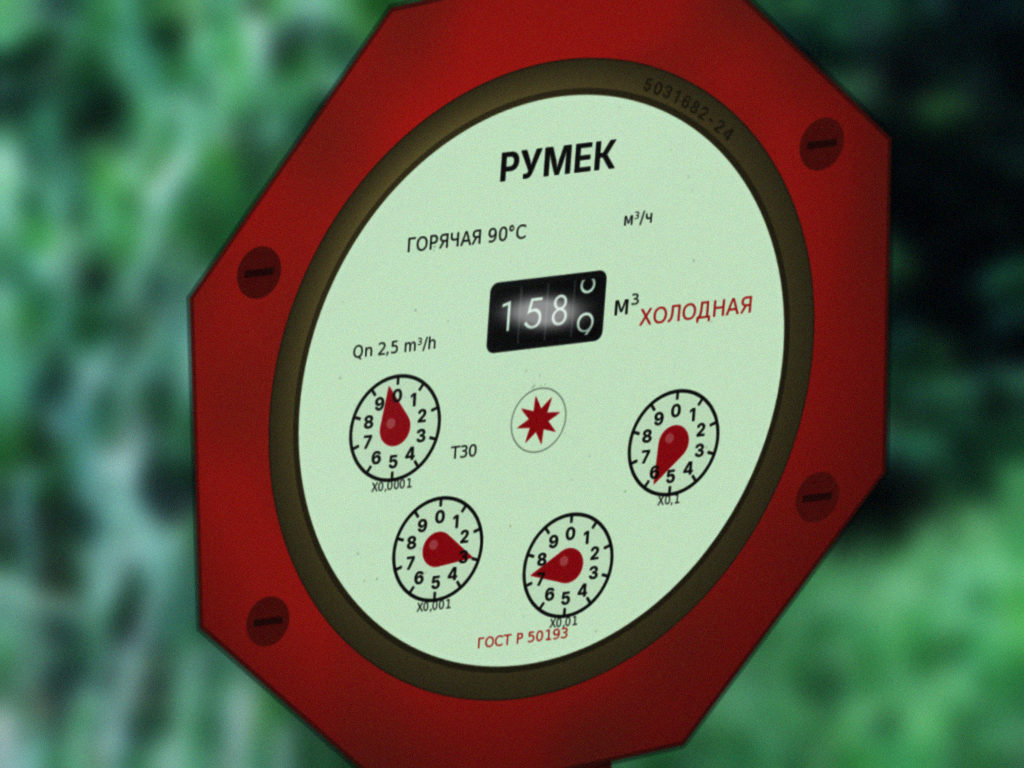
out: 1588.5729 m³
